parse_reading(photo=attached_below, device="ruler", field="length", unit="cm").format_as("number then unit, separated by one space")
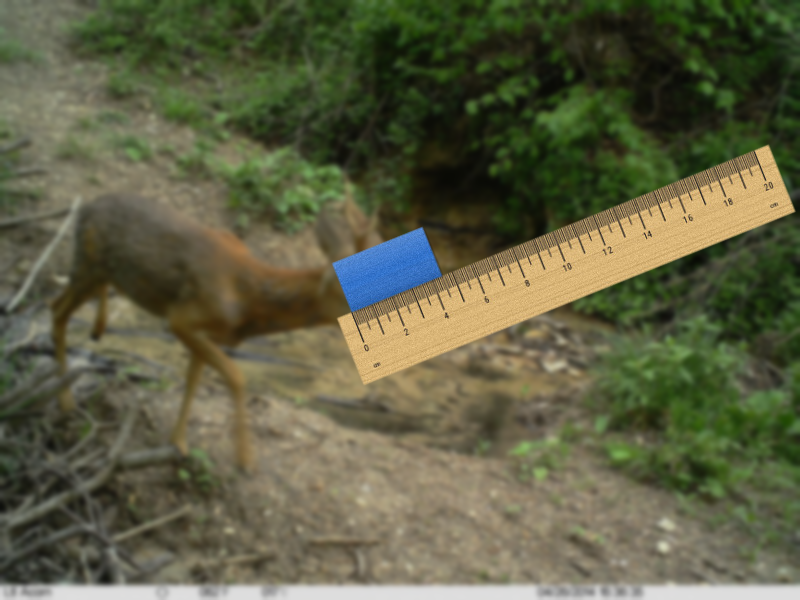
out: 4.5 cm
